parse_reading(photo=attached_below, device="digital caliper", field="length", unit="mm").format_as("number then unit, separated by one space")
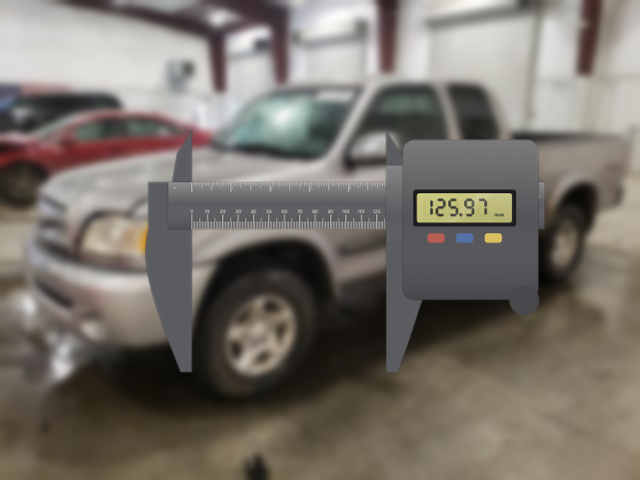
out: 125.97 mm
